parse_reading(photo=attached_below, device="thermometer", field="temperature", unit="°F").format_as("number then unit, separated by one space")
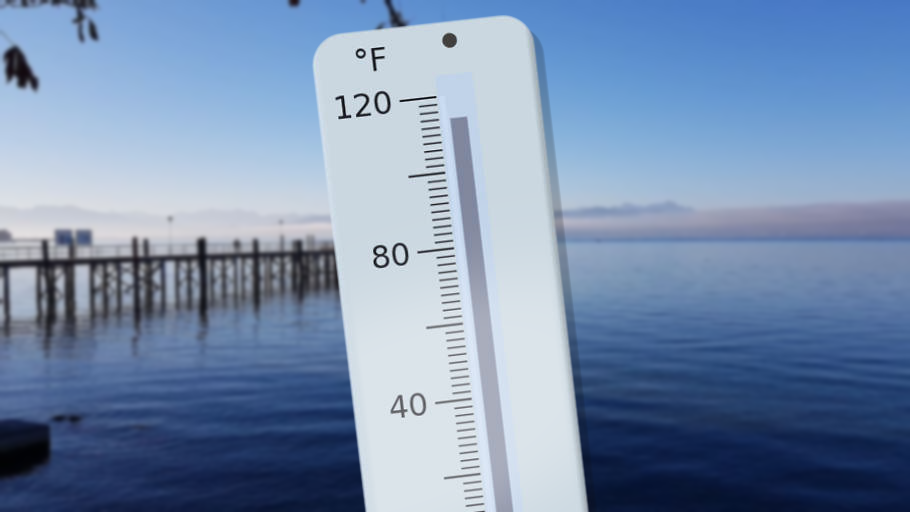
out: 114 °F
